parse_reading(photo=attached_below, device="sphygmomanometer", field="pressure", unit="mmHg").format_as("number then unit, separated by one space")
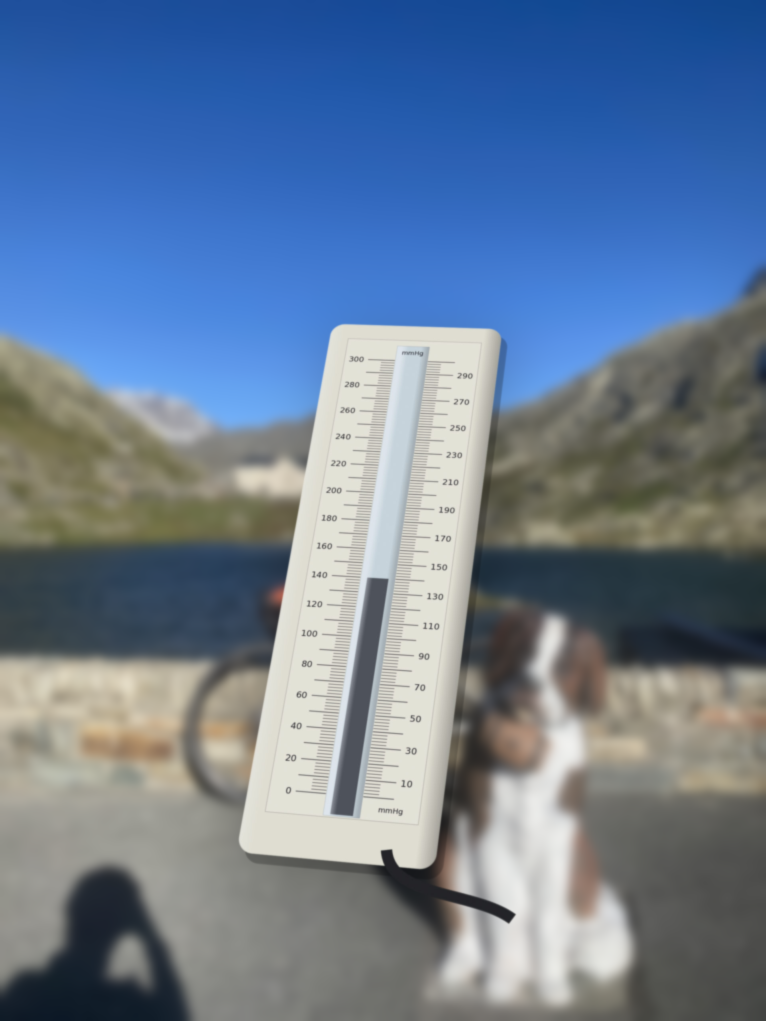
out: 140 mmHg
